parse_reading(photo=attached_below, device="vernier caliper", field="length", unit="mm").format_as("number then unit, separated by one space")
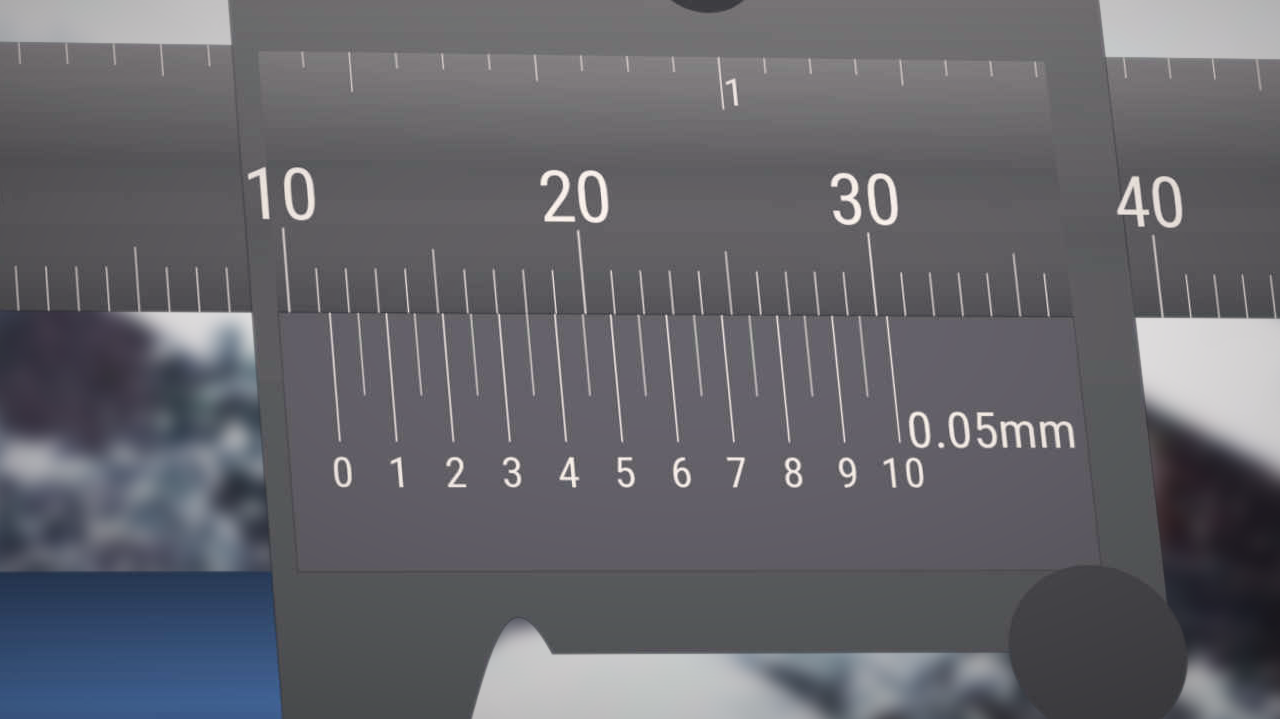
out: 11.35 mm
